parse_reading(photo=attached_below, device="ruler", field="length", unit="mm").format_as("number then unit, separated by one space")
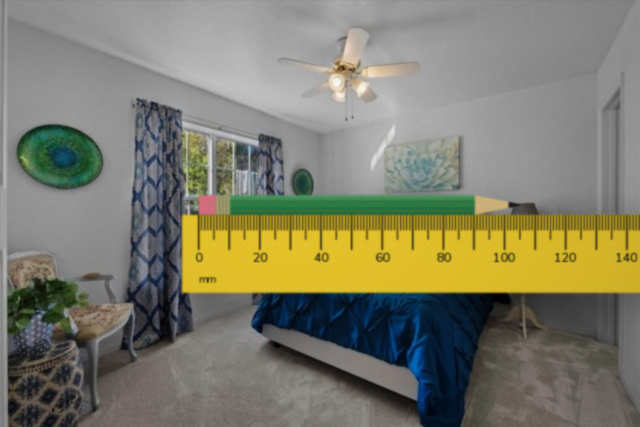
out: 105 mm
